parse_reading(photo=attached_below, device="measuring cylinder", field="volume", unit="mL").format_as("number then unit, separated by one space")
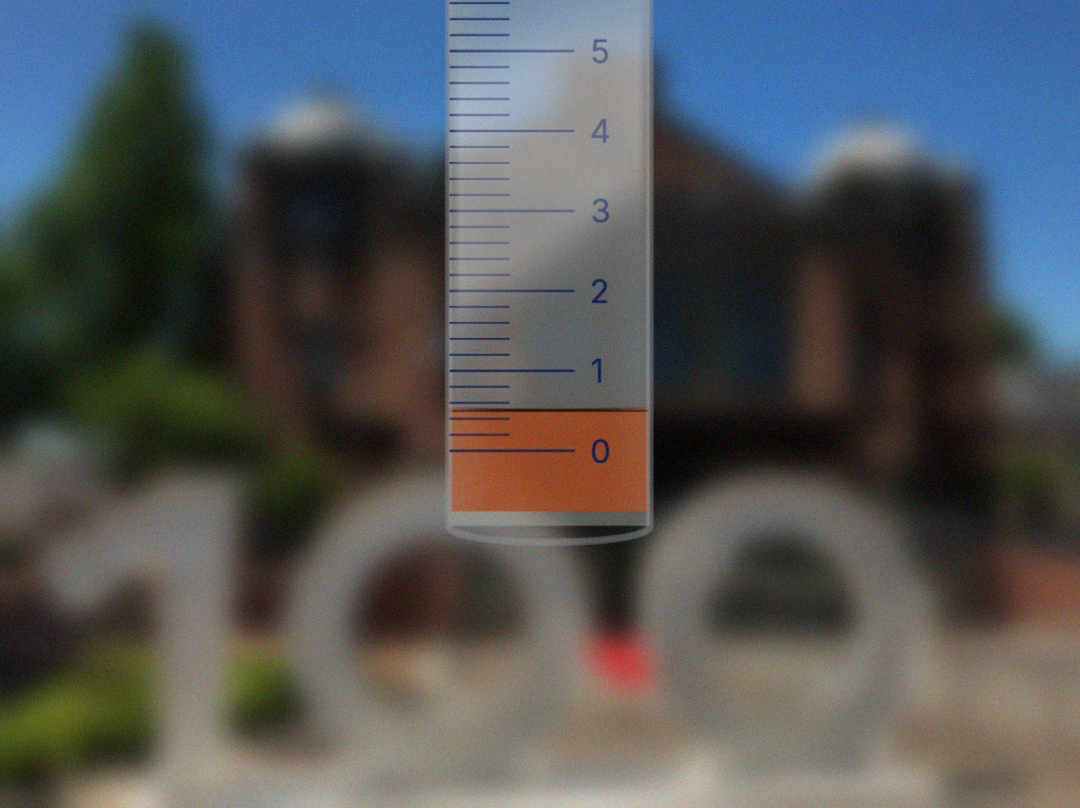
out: 0.5 mL
